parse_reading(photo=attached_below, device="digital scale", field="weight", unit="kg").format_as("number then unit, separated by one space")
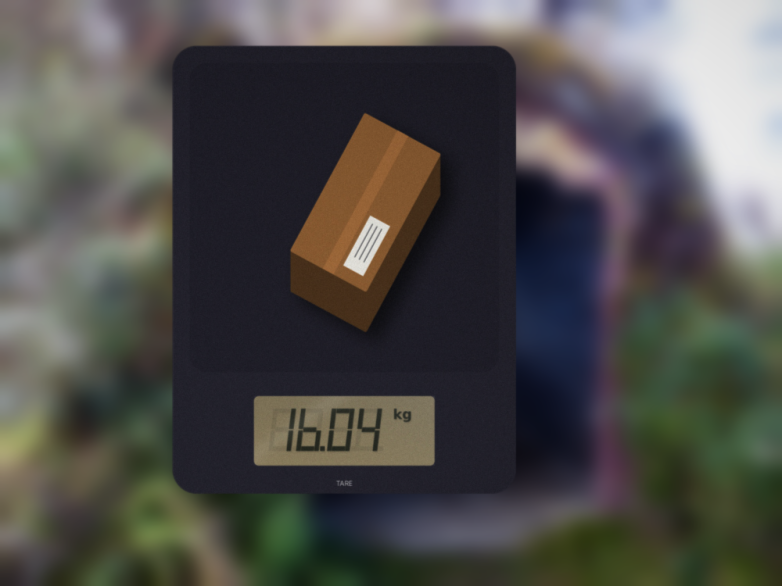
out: 16.04 kg
